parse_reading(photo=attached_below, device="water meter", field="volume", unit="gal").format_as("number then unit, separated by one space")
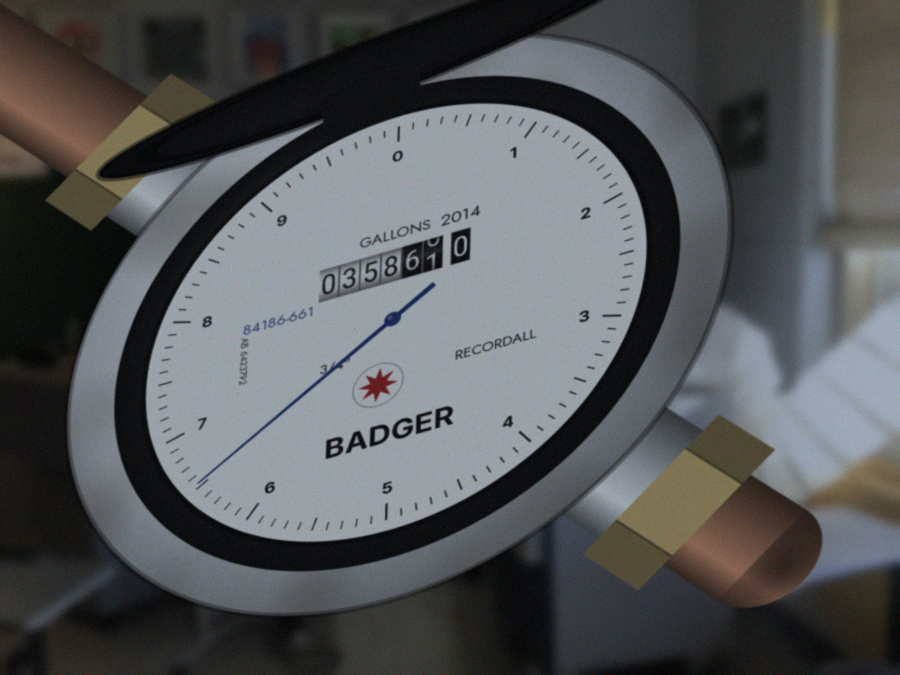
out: 358606.5 gal
